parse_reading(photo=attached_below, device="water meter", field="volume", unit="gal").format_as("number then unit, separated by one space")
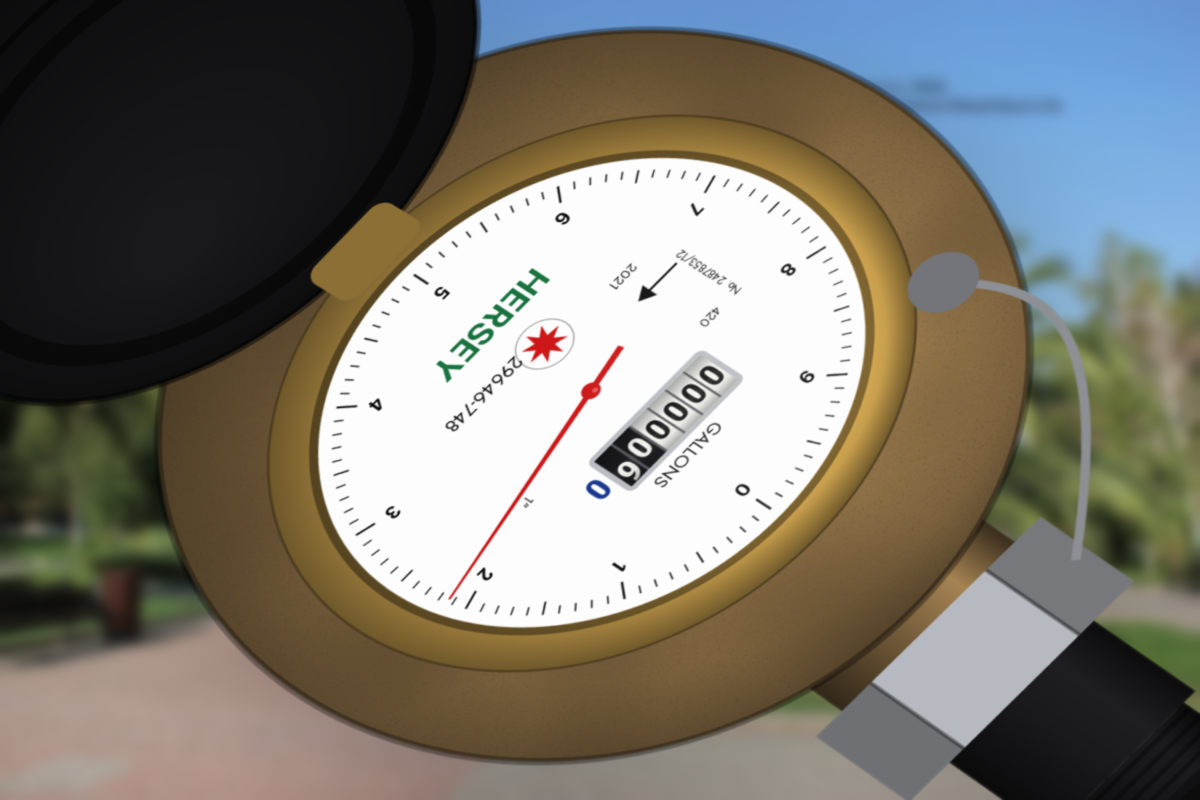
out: 62.1 gal
